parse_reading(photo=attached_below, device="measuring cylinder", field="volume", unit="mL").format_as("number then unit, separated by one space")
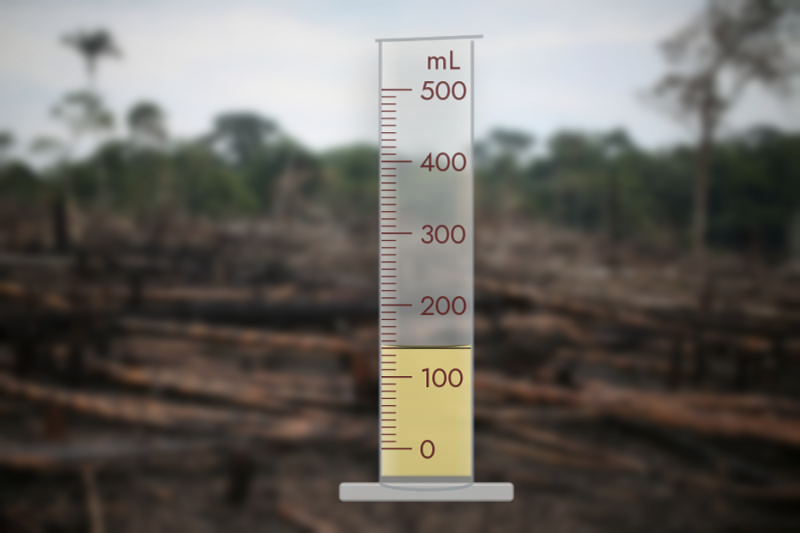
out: 140 mL
